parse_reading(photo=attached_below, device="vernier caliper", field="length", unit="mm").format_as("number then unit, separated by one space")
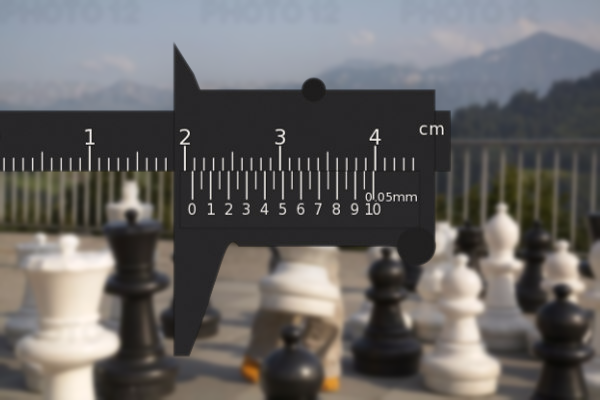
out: 20.8 mm
